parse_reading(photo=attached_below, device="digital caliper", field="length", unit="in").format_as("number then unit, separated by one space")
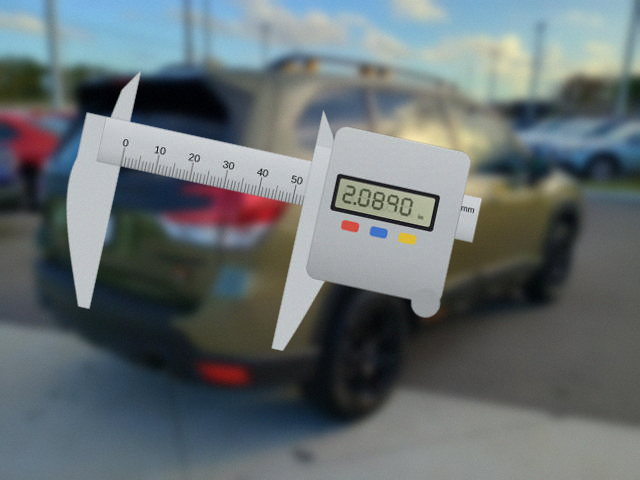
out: 2.0890 in
